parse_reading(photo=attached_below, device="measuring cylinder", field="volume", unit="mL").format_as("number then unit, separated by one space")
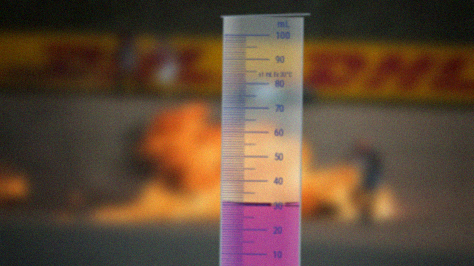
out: 30 mL
